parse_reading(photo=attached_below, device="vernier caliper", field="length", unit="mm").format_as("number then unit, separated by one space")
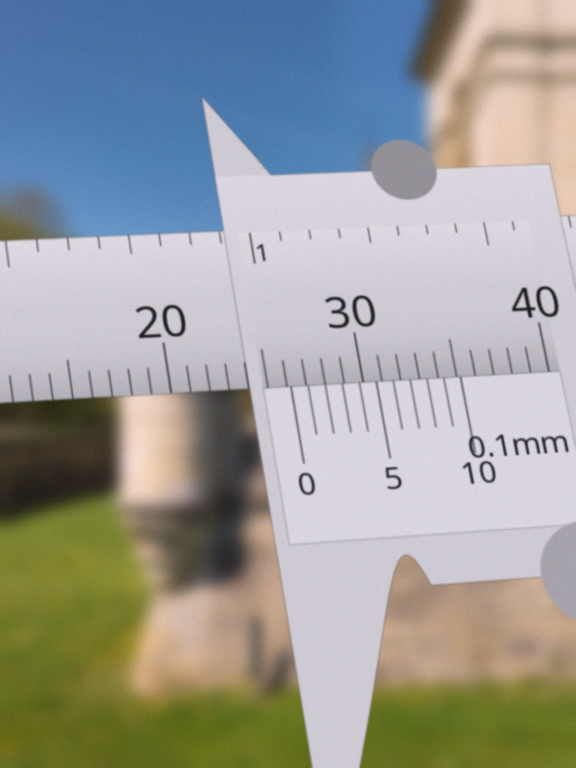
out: 26.2 mm
